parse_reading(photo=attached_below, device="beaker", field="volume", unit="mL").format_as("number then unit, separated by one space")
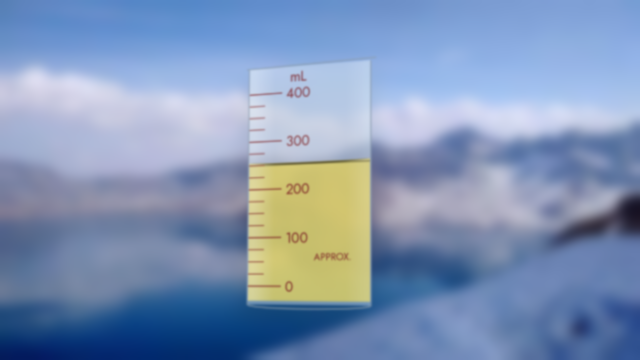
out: 250 mL
